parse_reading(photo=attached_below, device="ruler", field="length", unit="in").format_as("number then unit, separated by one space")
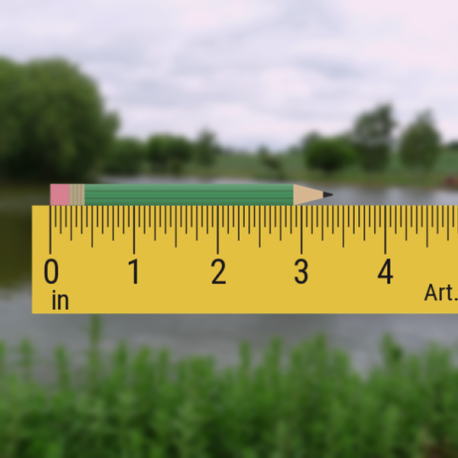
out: 3.375 in
